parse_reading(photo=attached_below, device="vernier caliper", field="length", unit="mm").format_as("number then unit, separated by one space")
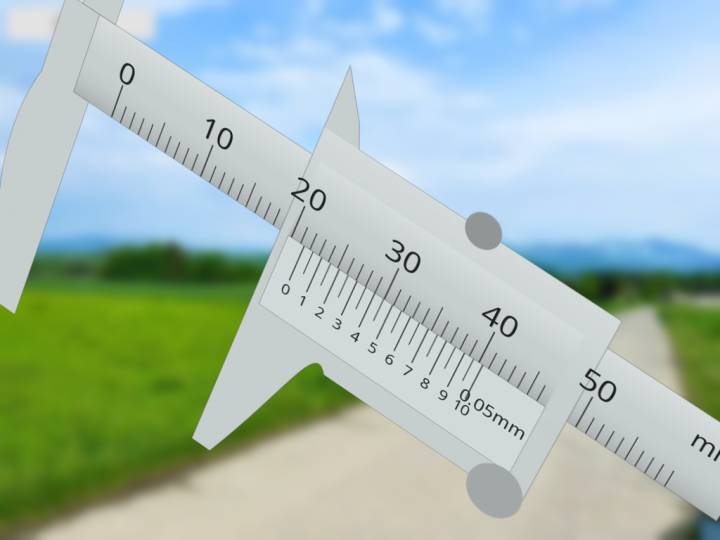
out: 21.4 mm
